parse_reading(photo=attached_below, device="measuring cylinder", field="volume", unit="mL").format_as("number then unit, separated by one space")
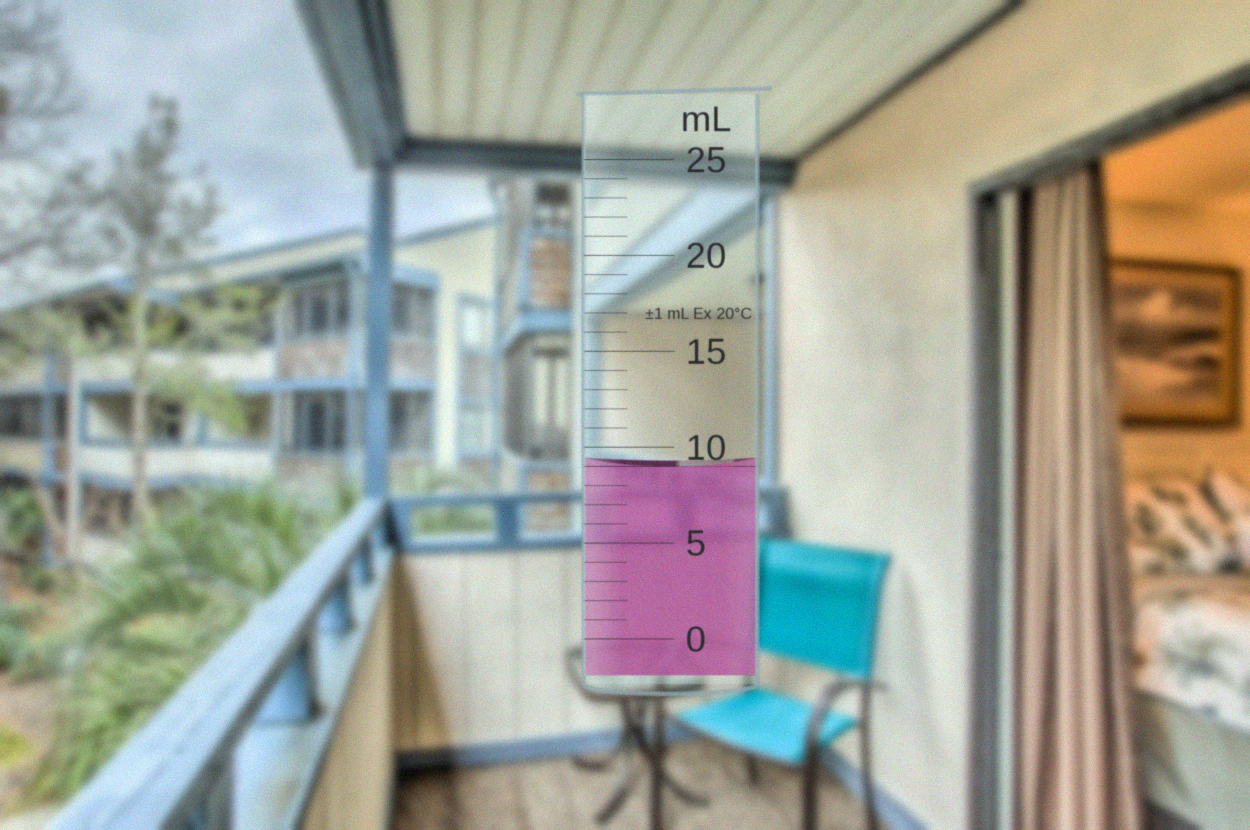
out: 9 mL
